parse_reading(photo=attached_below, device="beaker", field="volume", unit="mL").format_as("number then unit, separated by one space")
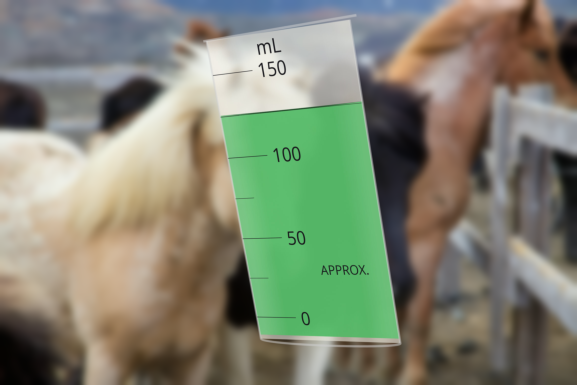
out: 125 mL
